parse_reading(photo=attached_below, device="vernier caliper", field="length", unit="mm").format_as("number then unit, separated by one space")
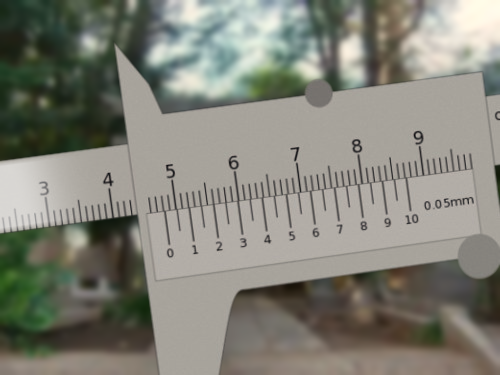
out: 48.2 mm
